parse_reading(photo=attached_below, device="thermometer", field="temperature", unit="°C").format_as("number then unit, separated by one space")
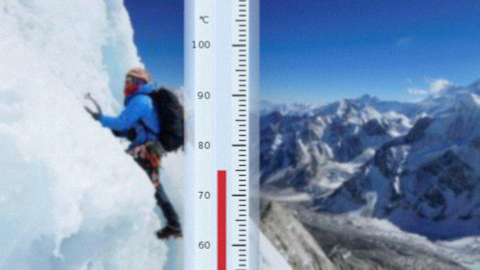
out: 75 °C
